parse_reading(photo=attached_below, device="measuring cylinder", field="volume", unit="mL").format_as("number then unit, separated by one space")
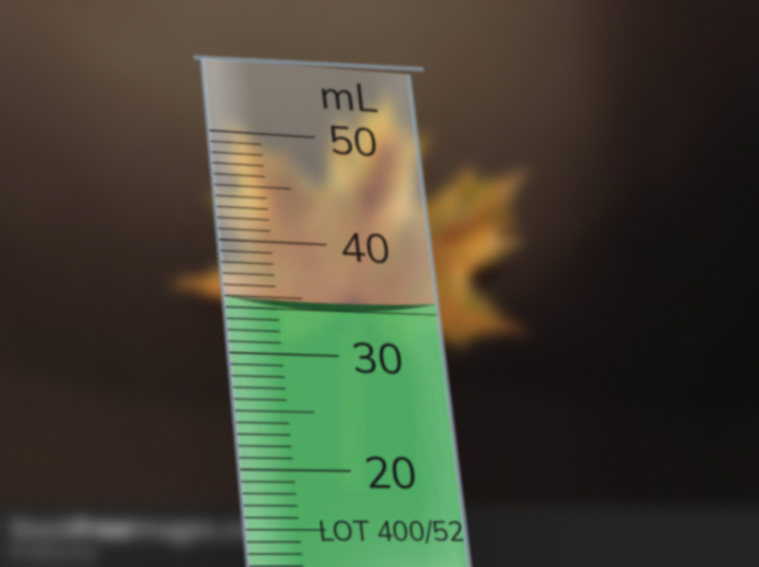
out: 34 mL
